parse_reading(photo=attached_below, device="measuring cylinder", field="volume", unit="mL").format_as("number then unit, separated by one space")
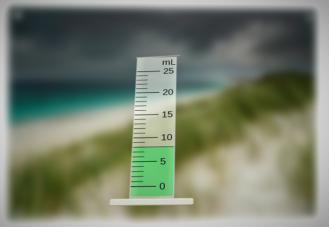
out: 8 mL
